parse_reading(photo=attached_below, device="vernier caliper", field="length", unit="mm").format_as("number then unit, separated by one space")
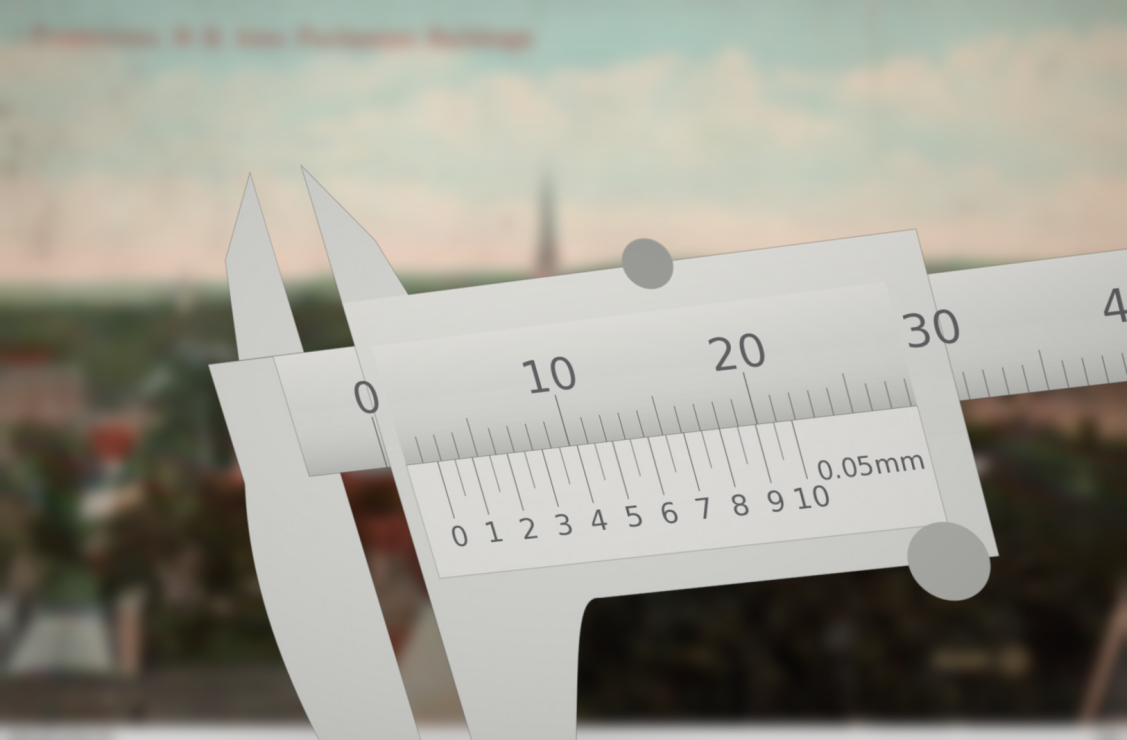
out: 2.8 mm
